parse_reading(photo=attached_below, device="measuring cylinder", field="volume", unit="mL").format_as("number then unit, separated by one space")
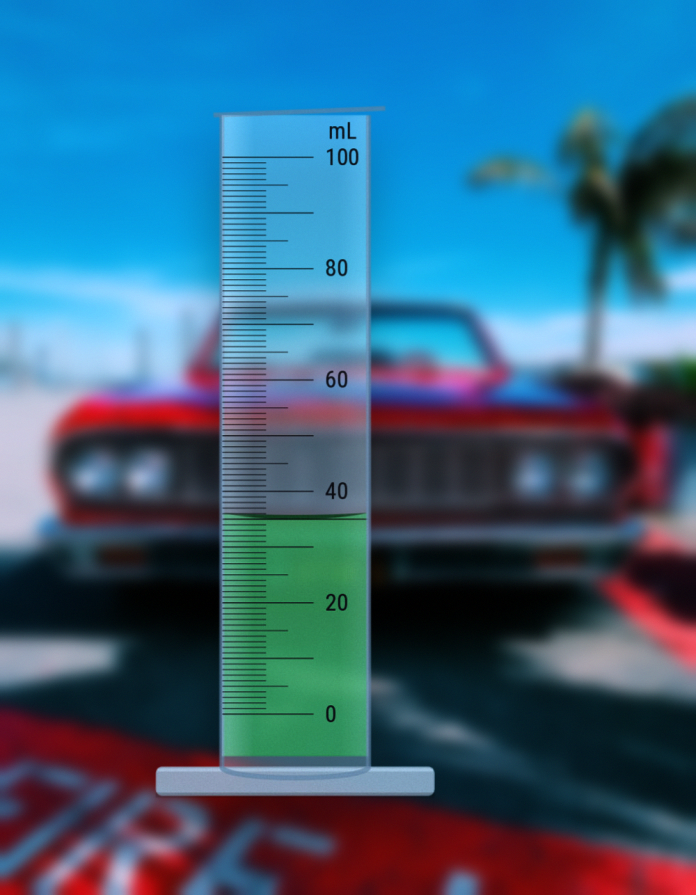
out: 35 mL
